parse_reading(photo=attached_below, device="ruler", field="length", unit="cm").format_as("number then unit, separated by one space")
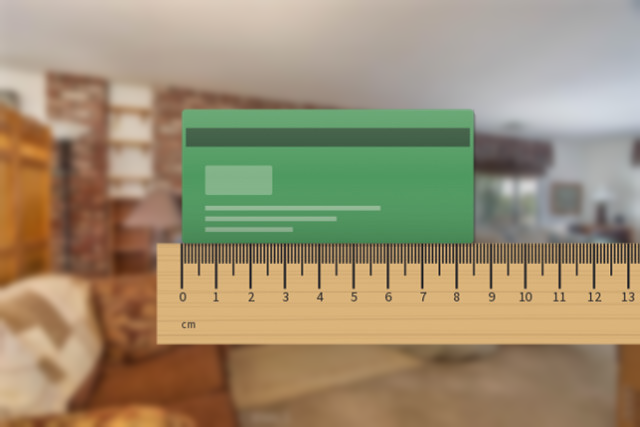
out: 8.5 cm
